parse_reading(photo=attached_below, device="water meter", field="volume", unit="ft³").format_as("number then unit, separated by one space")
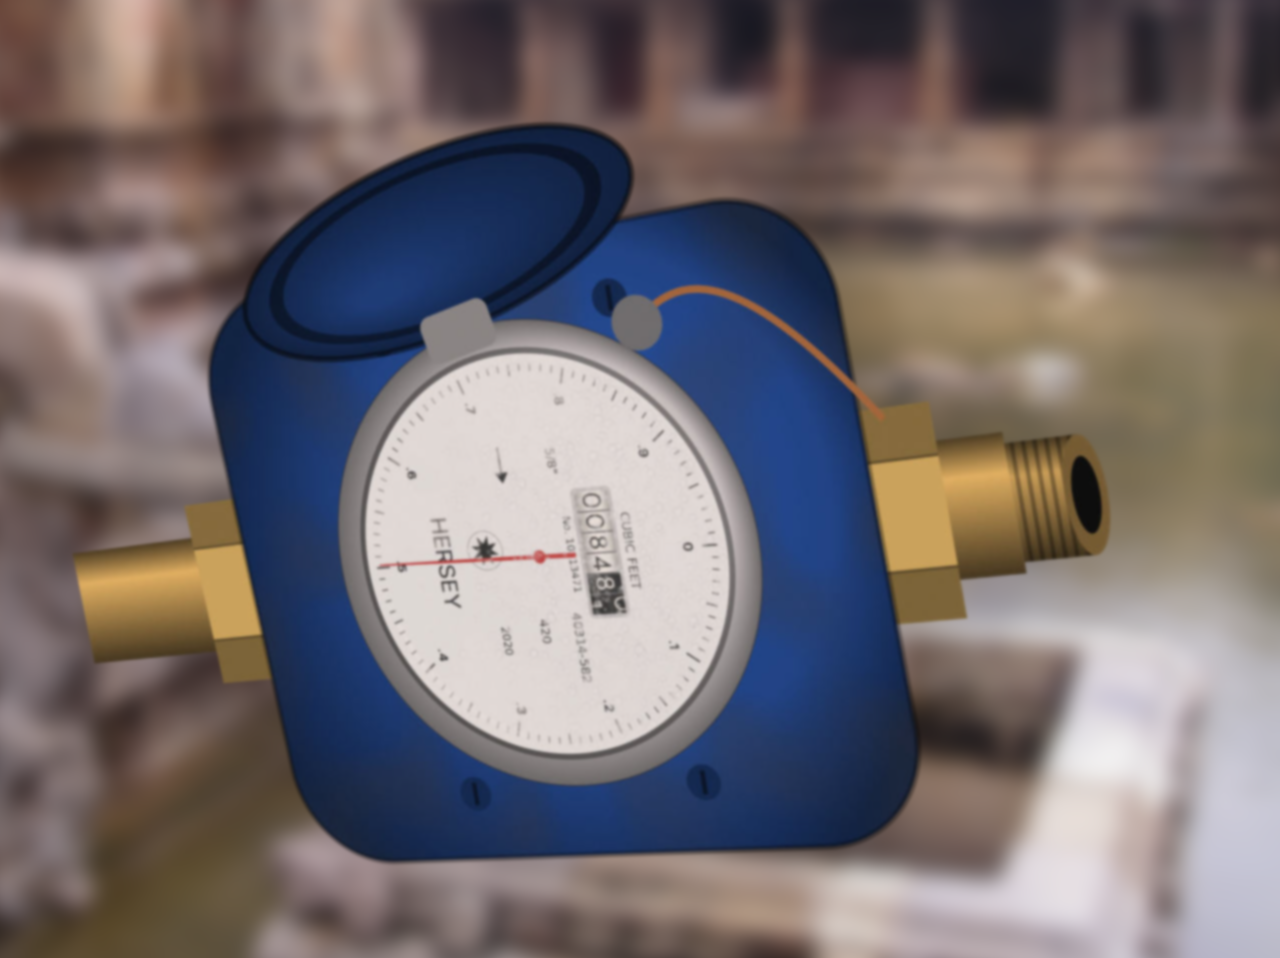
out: 8480.50 ft³
